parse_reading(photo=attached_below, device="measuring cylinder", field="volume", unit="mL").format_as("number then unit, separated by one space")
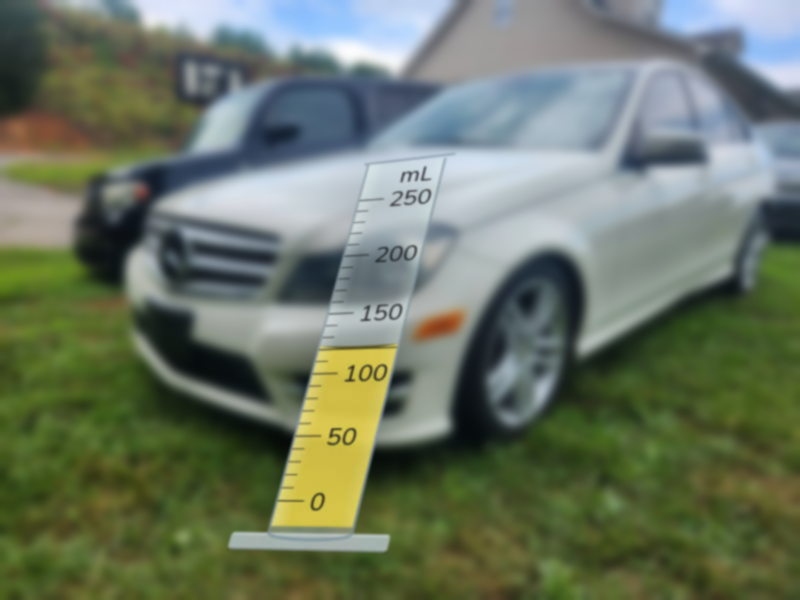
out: 120 mL
